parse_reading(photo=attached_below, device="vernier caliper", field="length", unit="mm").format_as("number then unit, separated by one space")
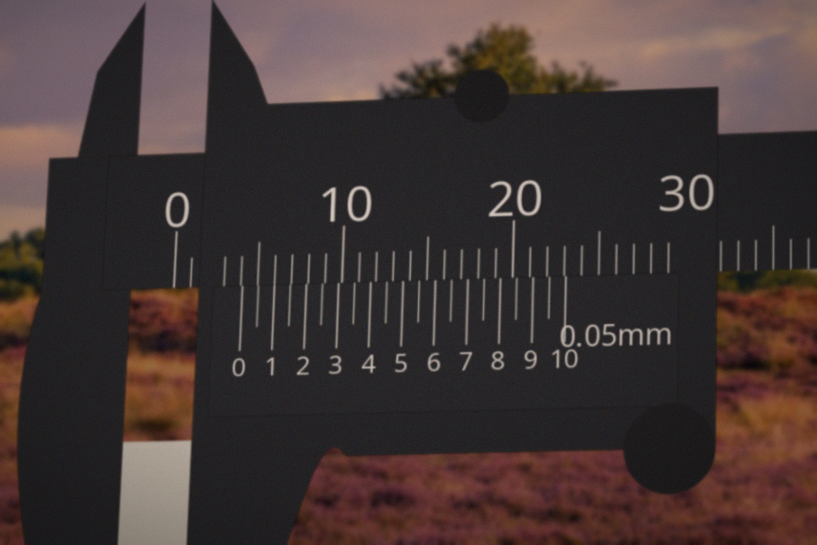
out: 4.1 mm
